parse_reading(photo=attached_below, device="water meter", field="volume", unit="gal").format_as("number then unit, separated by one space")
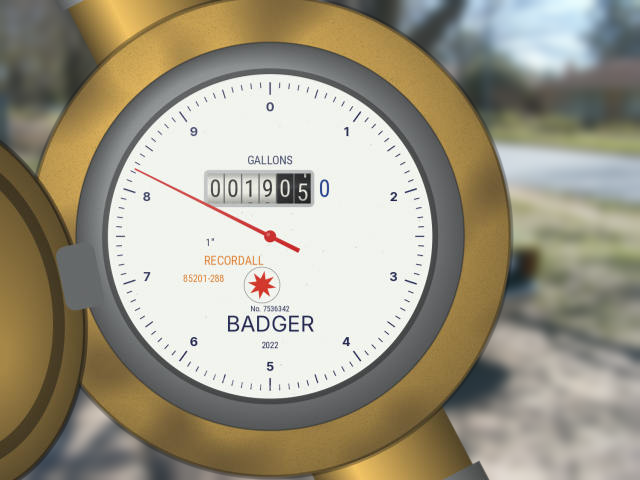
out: 19048.2 gal
